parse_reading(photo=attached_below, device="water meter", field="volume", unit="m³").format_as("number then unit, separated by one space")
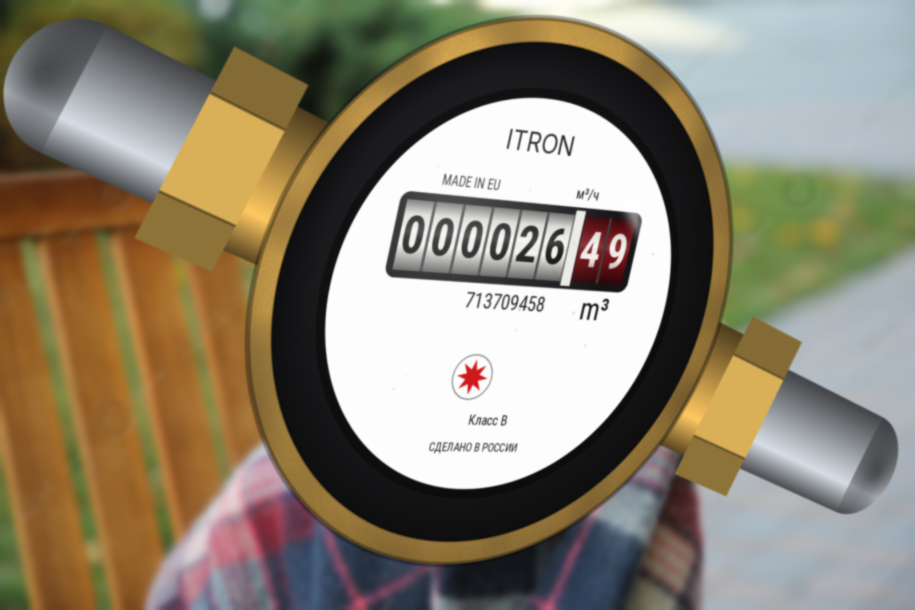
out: 26.49 m³
